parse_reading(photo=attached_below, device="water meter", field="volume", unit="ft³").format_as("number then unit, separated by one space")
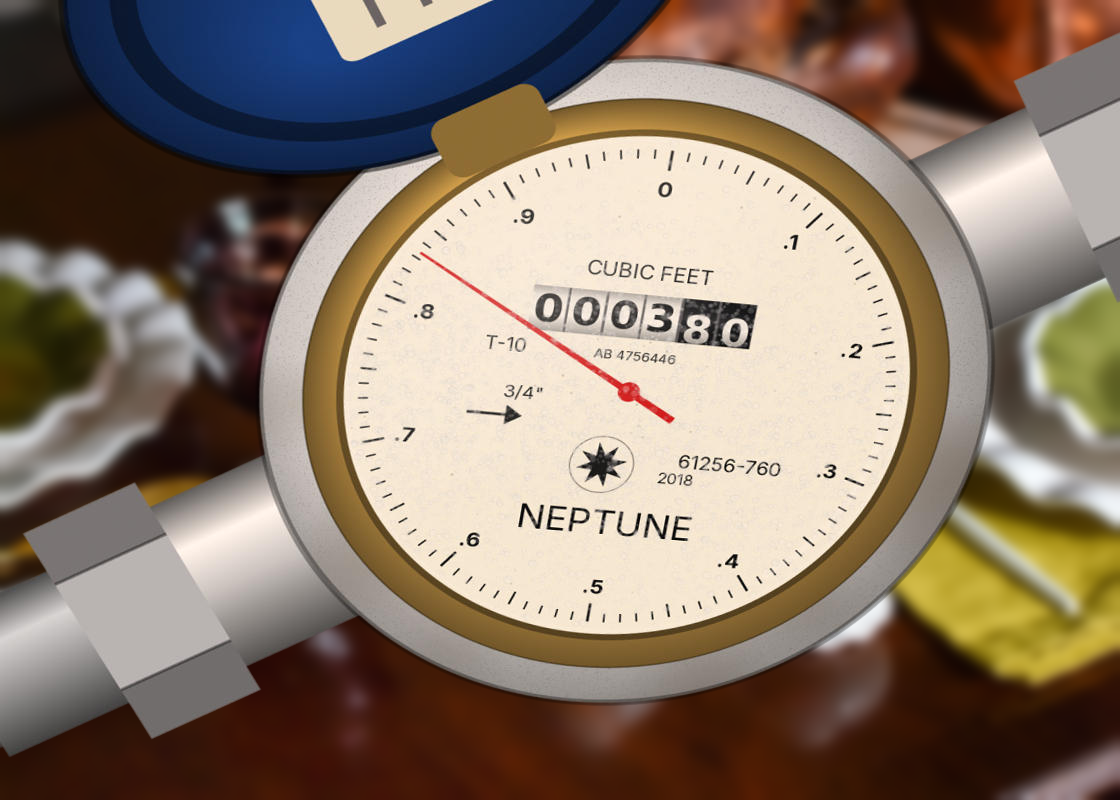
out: 379.83 ft³
